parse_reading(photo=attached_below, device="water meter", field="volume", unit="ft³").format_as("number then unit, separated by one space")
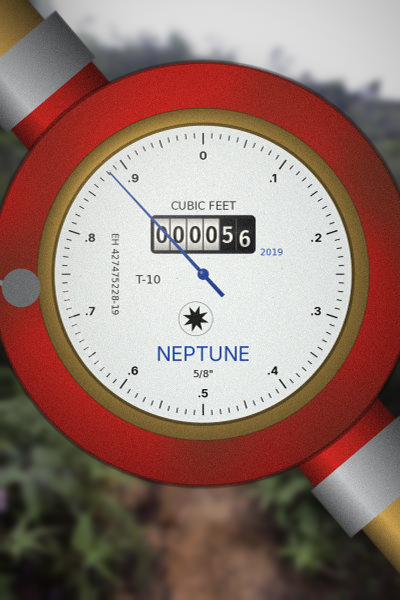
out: 55.88 ft³
